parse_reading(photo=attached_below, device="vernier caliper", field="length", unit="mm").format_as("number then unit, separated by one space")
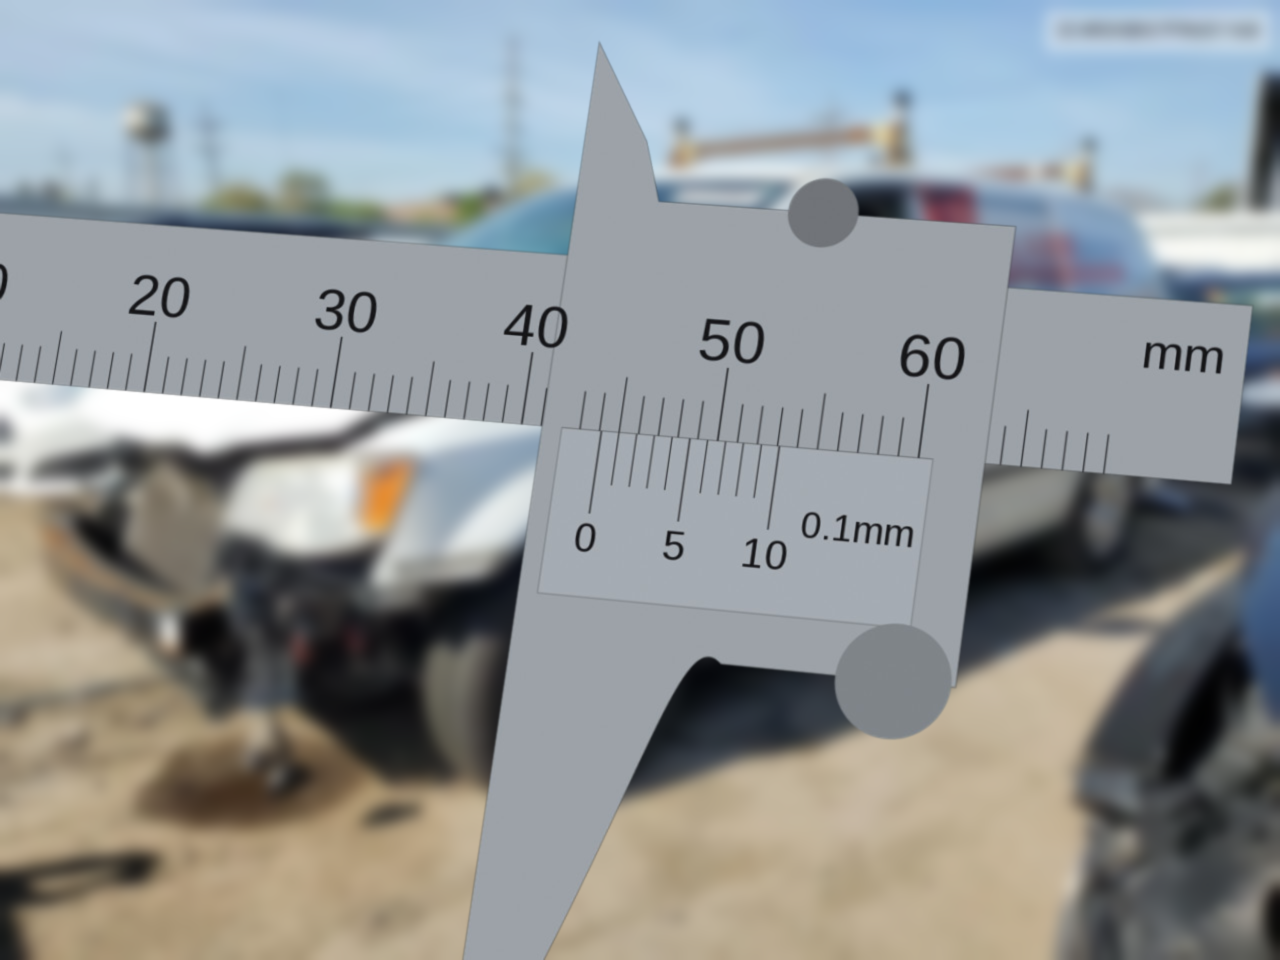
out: 44.1 mm
